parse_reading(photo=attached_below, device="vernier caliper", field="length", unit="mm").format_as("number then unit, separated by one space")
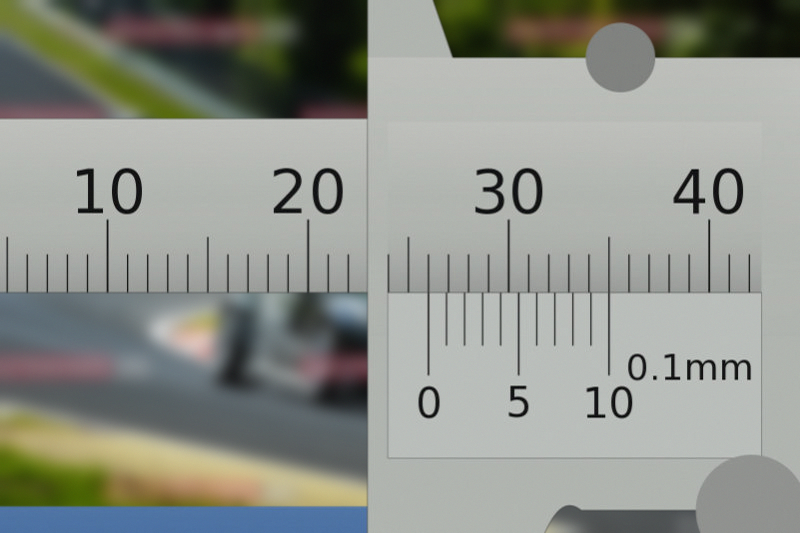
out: 26.0 mm
